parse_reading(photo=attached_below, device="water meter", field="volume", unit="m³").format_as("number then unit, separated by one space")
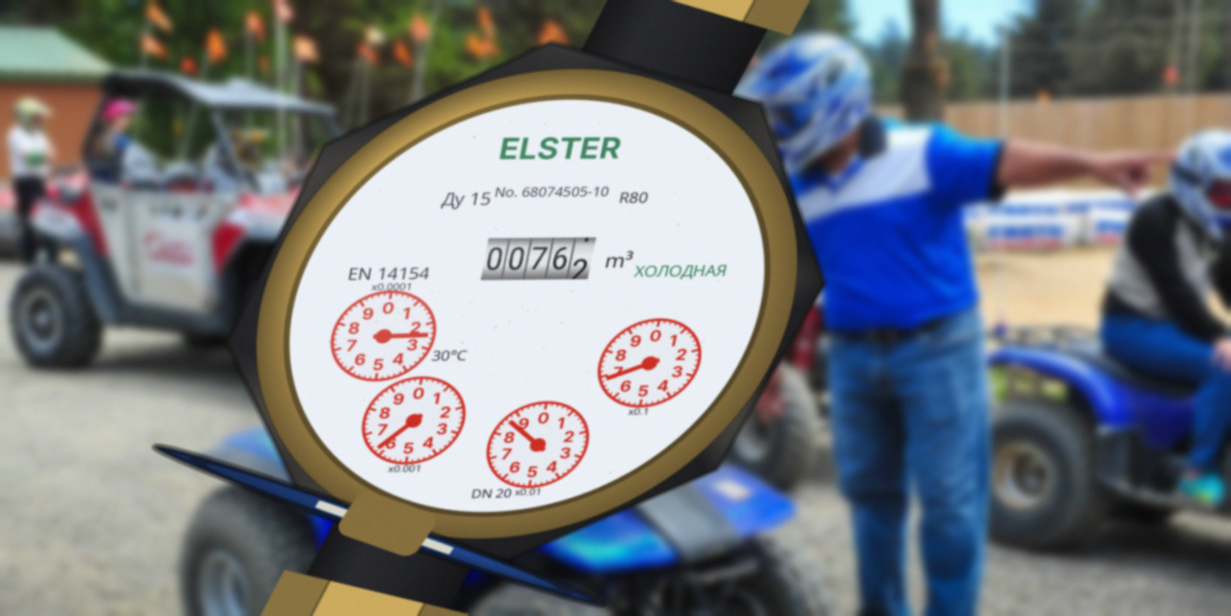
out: 761.6862 m³
